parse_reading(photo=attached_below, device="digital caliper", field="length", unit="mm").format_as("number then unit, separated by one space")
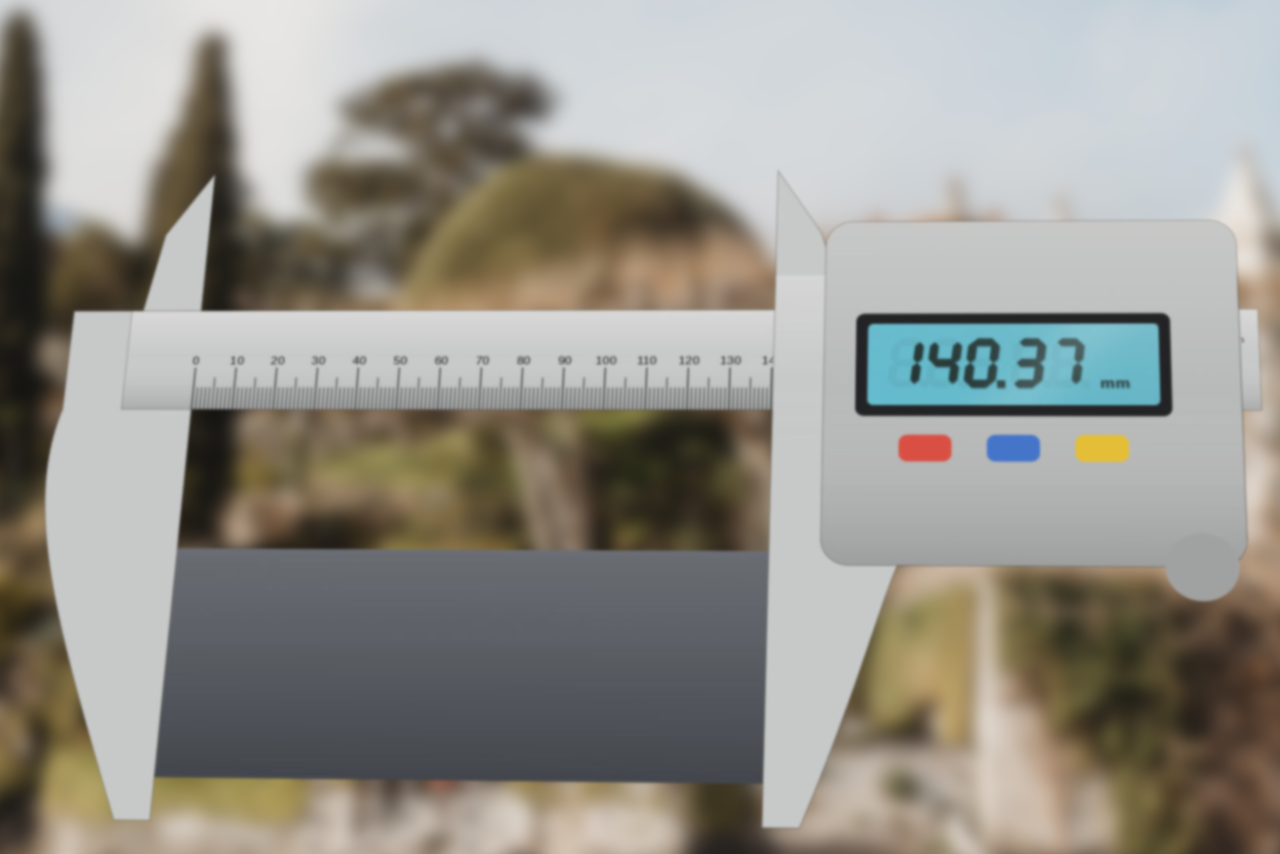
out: 140.37 mm
